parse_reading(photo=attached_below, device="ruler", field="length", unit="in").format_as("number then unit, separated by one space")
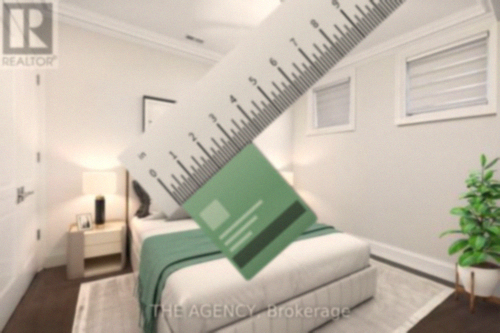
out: 3.5 in
